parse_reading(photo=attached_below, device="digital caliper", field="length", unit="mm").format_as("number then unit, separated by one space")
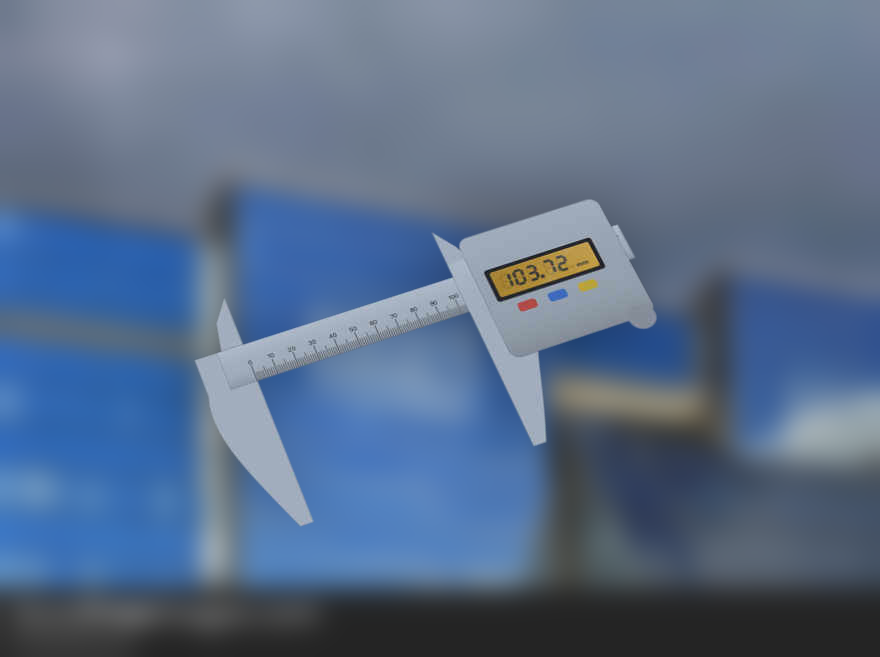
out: 103.72 mm
